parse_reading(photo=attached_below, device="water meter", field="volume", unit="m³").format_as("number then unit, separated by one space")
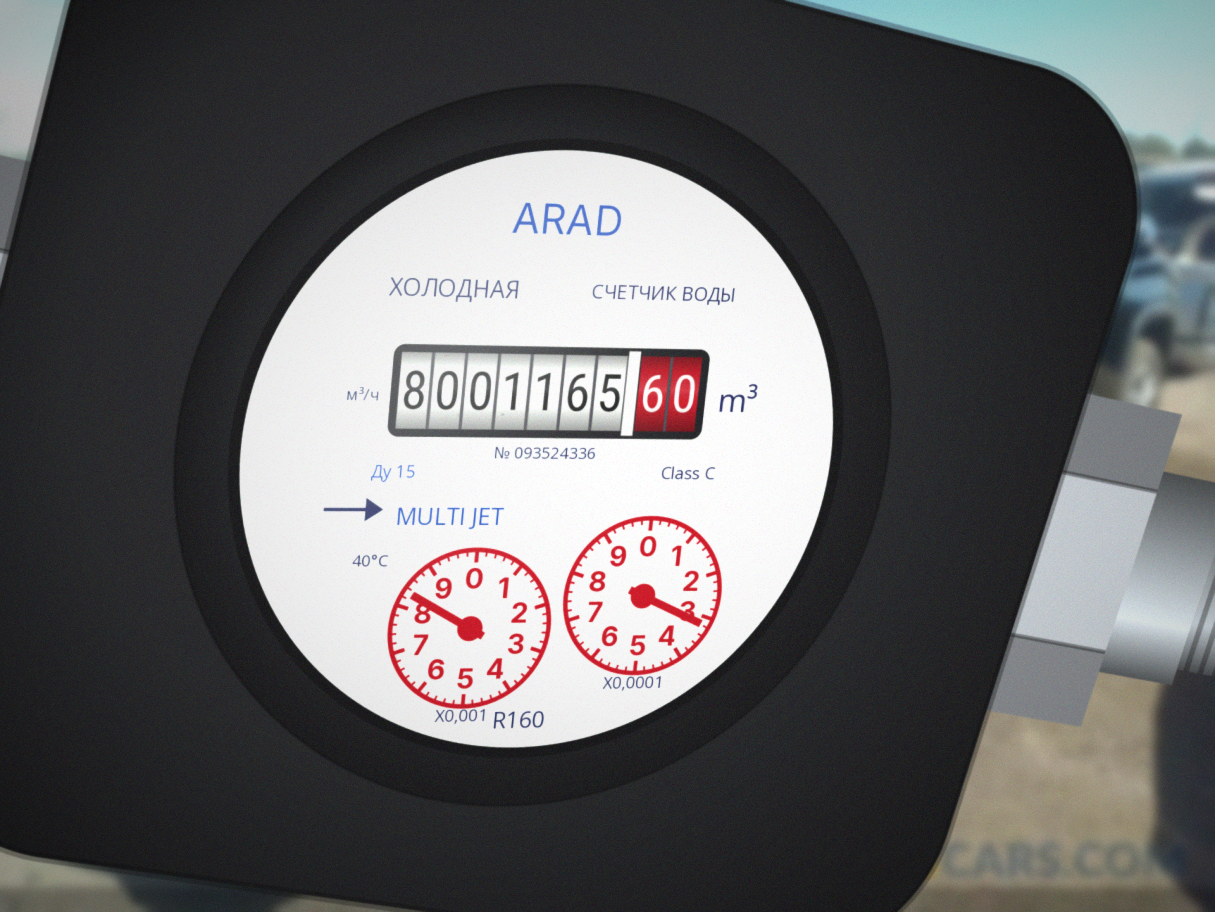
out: 8001165.6083 m³
